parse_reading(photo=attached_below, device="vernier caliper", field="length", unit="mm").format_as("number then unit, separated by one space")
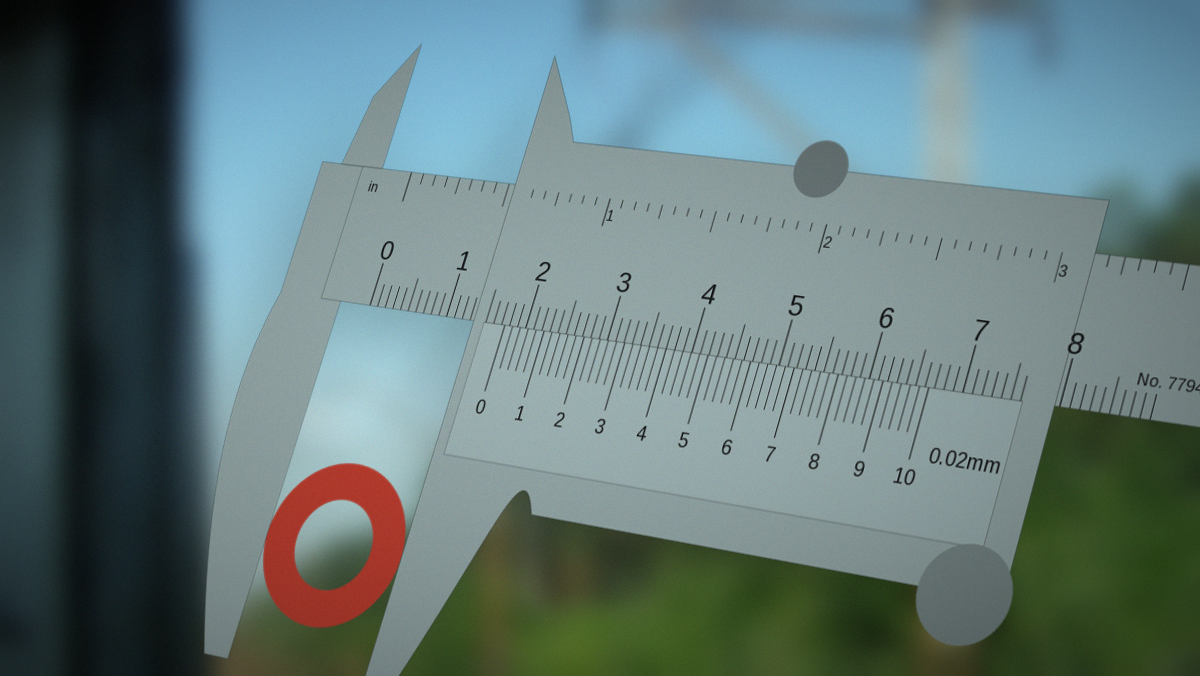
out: 17.4 mm
